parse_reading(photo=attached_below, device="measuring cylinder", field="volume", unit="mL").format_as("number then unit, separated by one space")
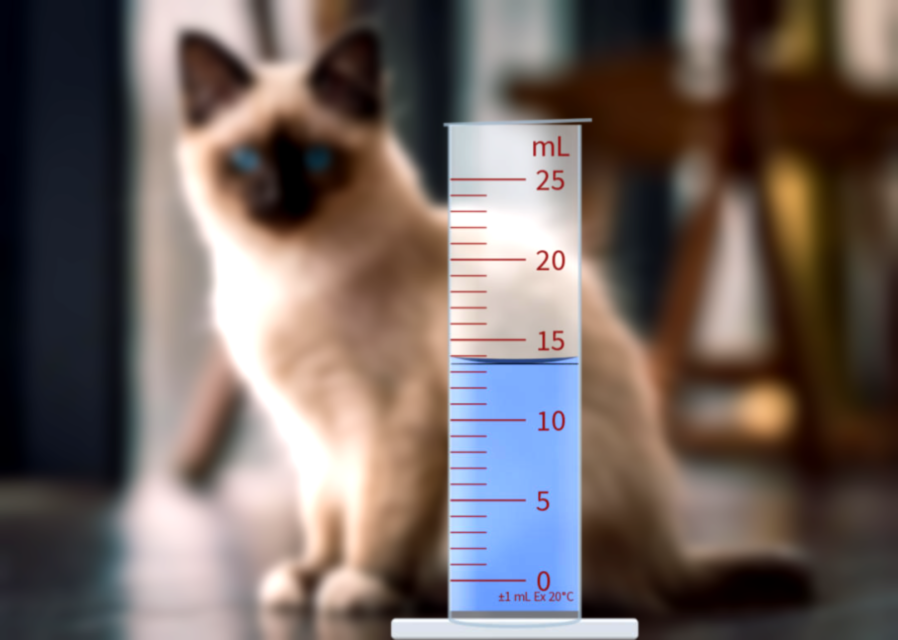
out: 13.5 mL
